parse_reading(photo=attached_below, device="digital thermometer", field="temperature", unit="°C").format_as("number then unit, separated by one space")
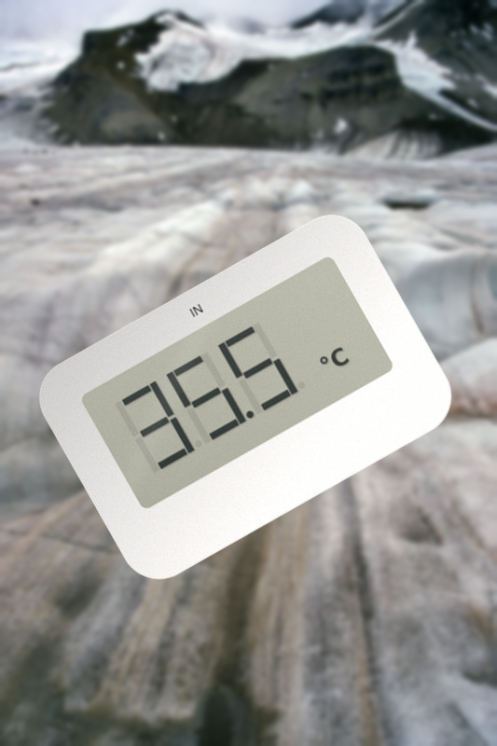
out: 35.5 °C
